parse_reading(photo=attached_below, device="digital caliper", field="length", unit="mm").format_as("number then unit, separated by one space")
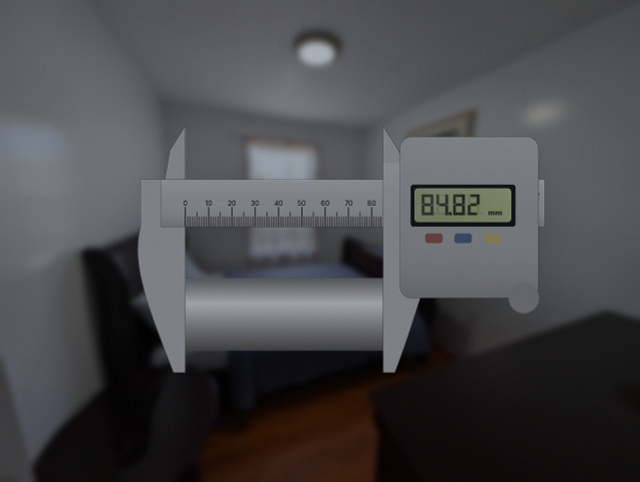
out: 84.82 mm
